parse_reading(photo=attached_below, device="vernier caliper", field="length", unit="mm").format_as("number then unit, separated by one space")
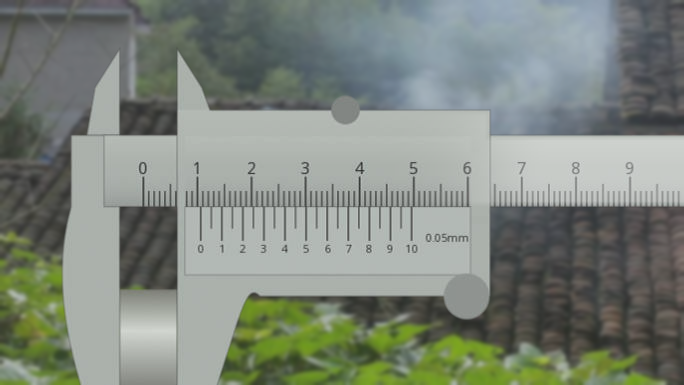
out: 10.6 mm
